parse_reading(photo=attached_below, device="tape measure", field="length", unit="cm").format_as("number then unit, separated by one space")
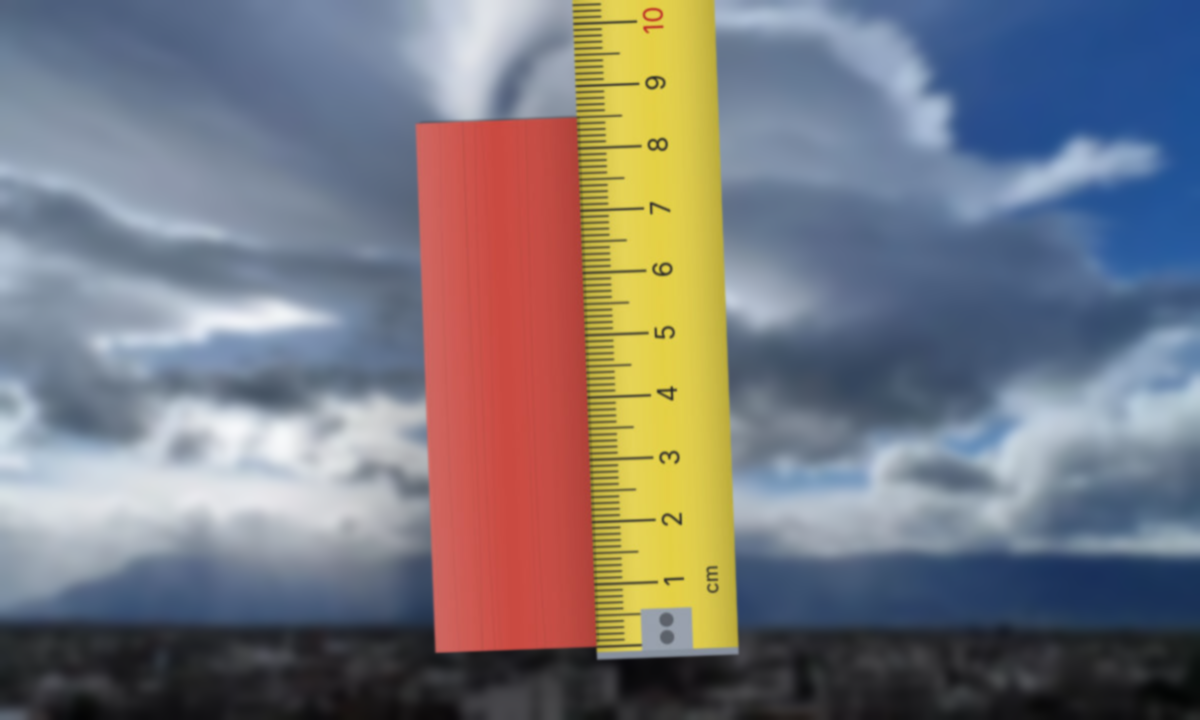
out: 8.5 cm
